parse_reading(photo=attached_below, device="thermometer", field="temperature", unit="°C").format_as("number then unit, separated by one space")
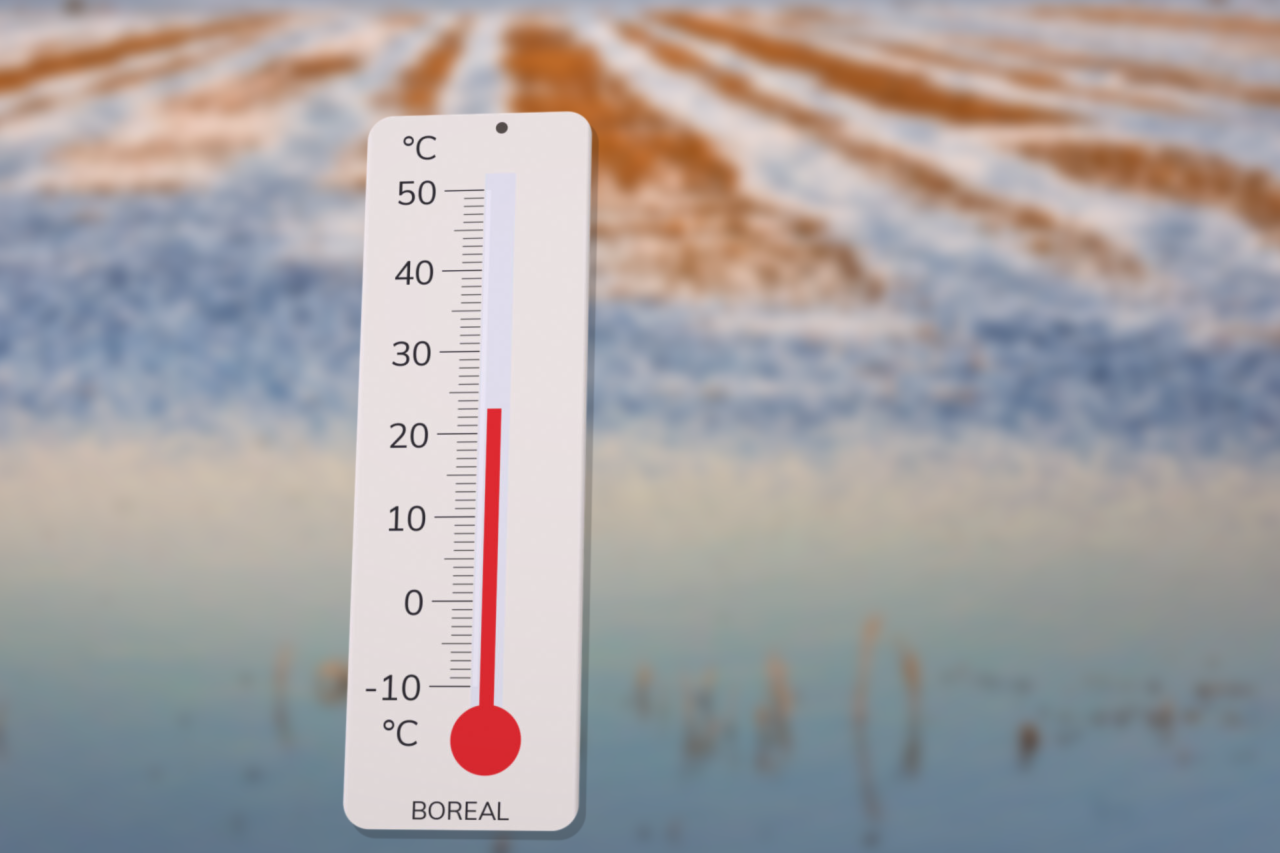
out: 23 °C
